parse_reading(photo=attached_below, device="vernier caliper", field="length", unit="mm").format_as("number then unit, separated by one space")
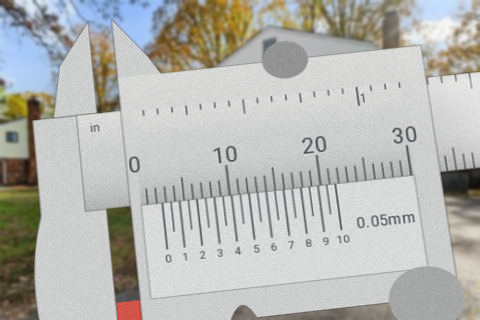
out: 2.6 mm
